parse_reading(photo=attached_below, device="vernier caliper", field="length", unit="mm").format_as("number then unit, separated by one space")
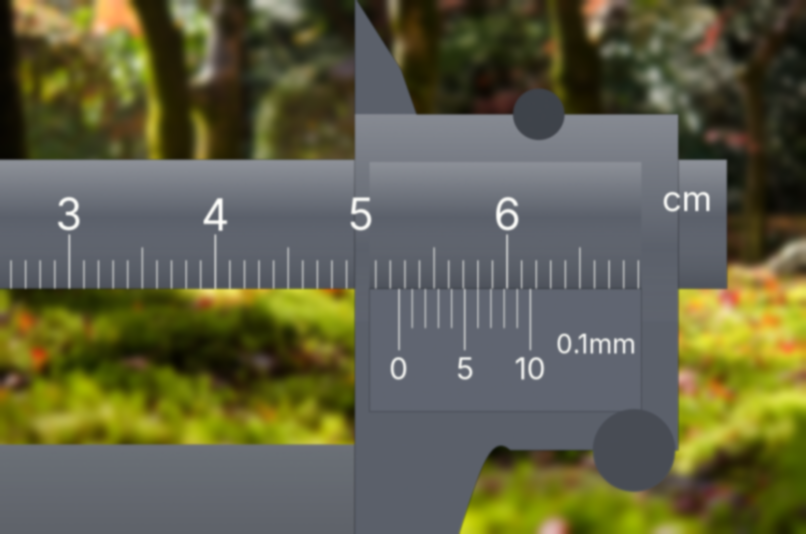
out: 52.6 mm
